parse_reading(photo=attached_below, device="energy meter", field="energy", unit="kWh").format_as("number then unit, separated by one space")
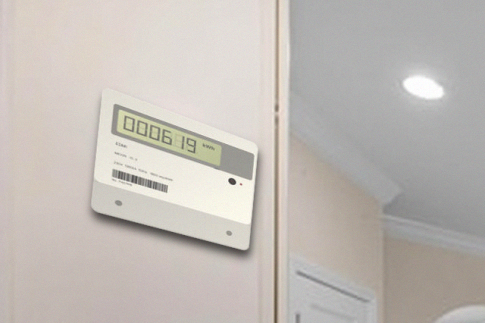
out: 619 kWh
